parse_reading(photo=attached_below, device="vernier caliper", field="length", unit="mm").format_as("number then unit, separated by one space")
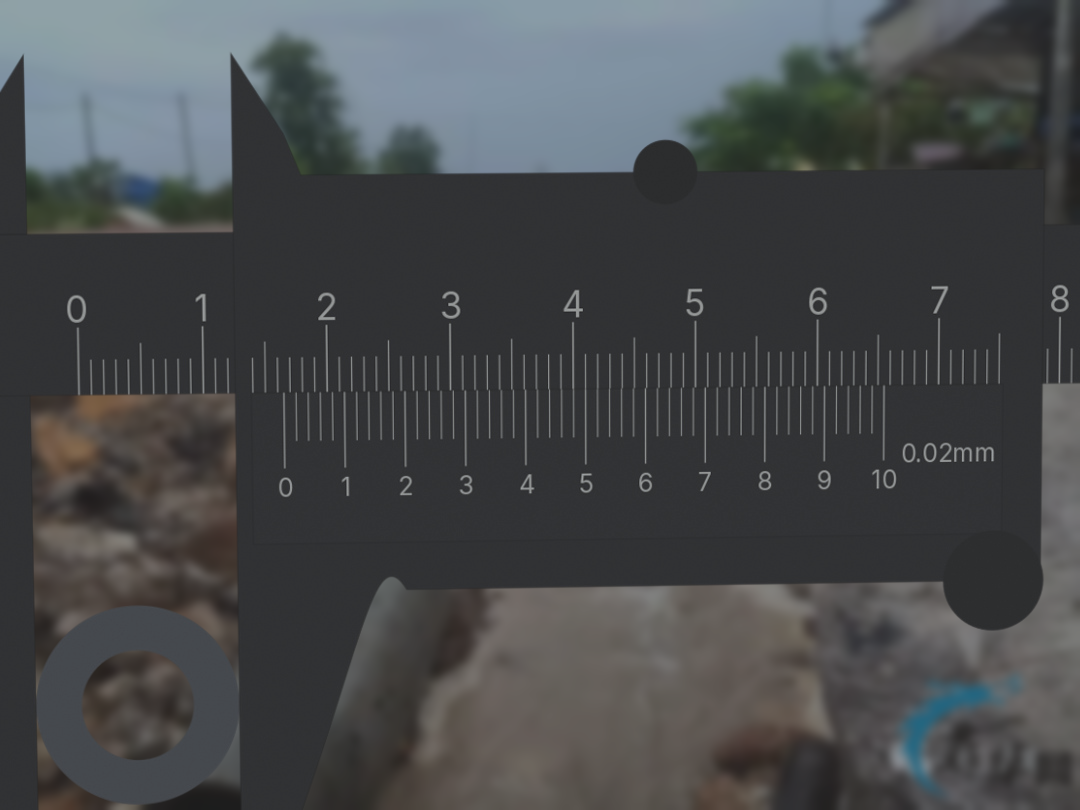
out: 16.5 mm
